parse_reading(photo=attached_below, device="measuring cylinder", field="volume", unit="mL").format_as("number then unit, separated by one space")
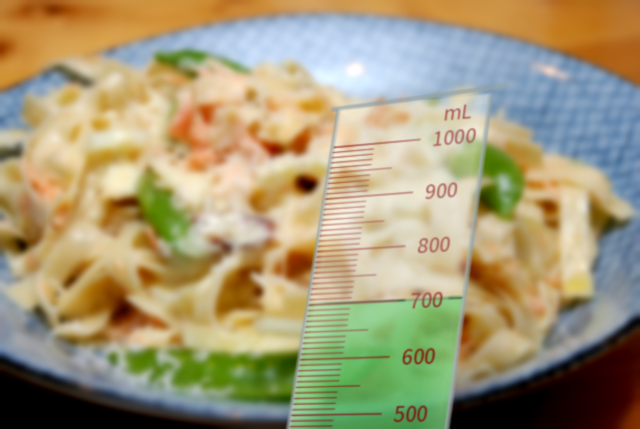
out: 700 mL
